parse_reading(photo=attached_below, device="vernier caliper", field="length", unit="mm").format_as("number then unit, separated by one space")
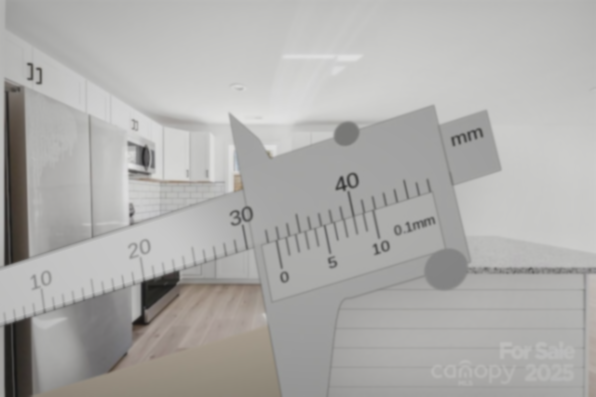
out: 32.8 mm
